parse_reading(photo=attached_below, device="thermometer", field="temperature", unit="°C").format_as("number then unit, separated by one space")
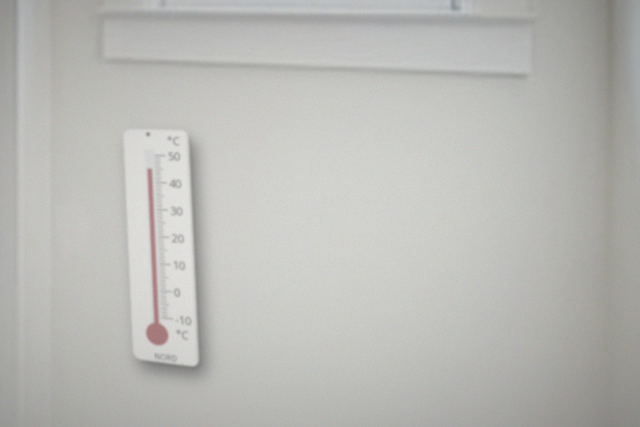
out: 45 °C
